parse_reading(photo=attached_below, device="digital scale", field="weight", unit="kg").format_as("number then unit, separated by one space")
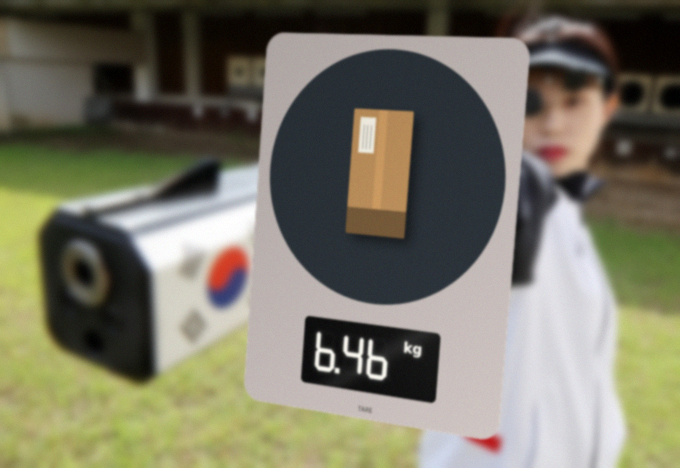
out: 6.46 kg
